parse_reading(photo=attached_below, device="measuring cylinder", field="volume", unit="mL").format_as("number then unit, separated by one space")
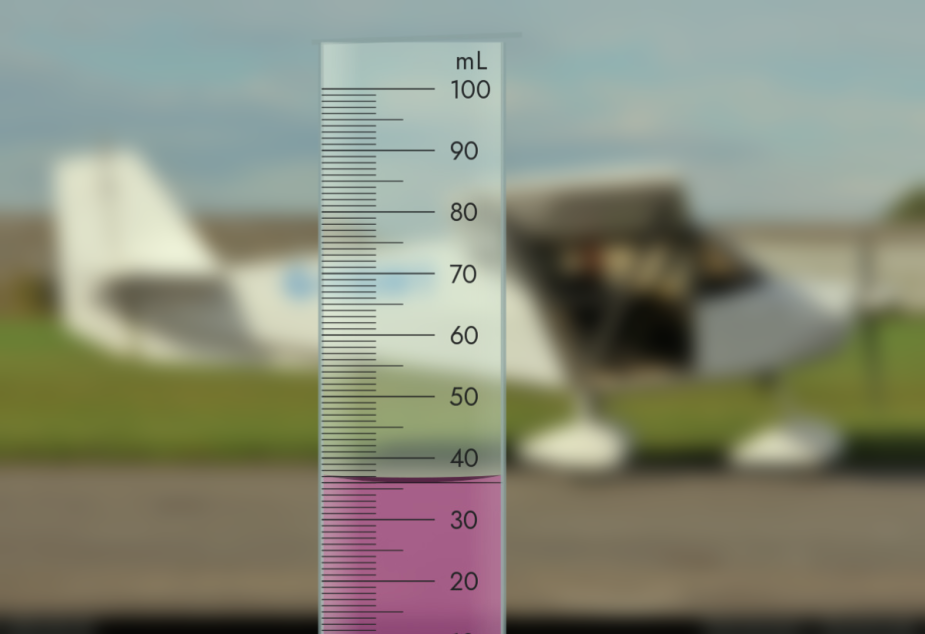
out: 36 mL
